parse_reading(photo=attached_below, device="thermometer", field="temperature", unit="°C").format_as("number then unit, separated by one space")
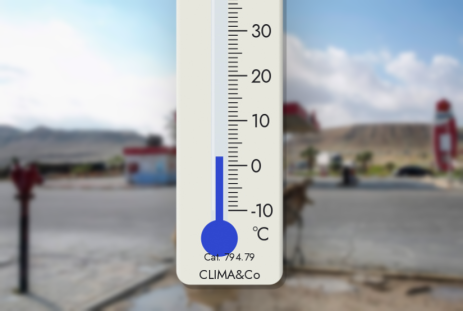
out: 2 °C
